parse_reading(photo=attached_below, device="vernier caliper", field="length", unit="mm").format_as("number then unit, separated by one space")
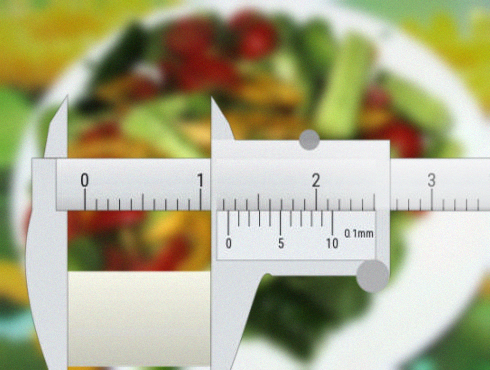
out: 12.4 mm
